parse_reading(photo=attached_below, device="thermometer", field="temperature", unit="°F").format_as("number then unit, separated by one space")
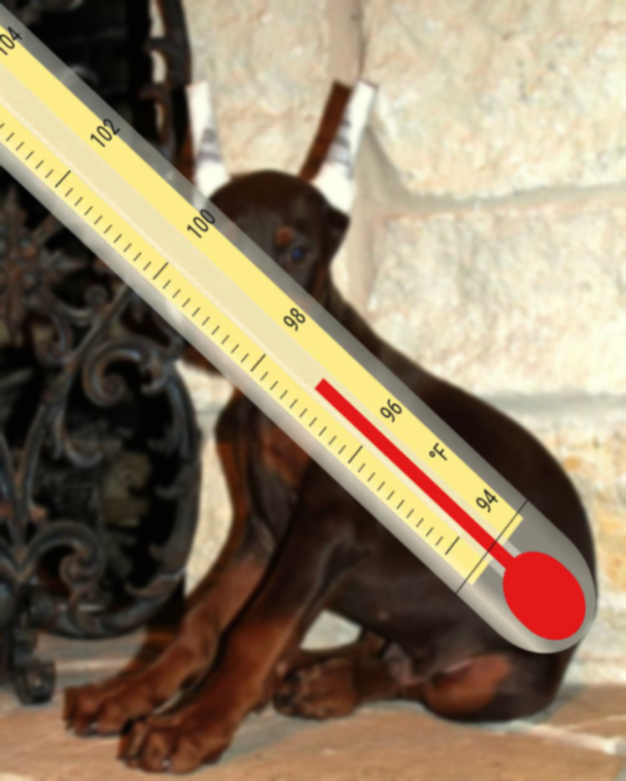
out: 97.1 °F
